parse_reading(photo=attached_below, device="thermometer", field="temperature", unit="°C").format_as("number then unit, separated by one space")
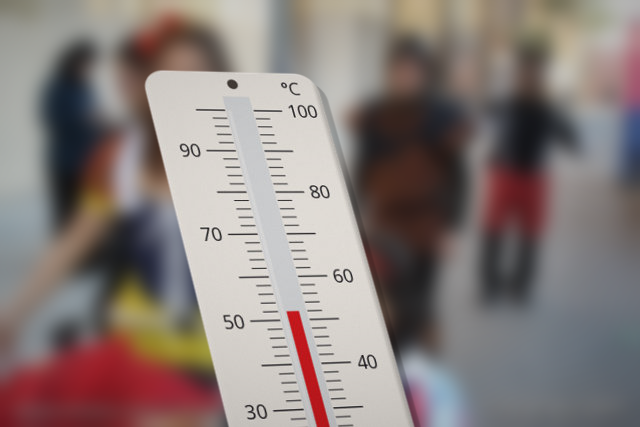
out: 52 °C
